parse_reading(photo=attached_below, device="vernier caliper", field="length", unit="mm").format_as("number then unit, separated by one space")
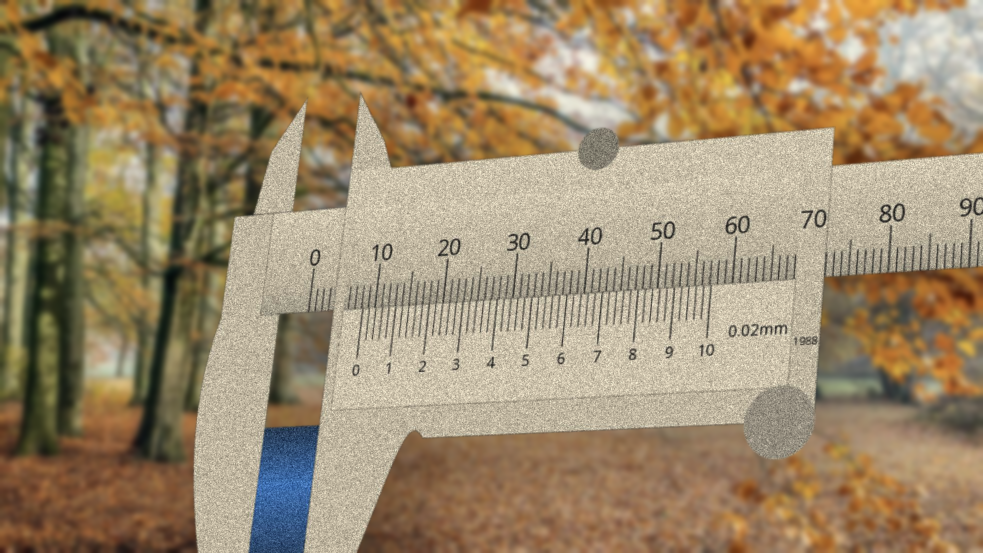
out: 8.2 mm
